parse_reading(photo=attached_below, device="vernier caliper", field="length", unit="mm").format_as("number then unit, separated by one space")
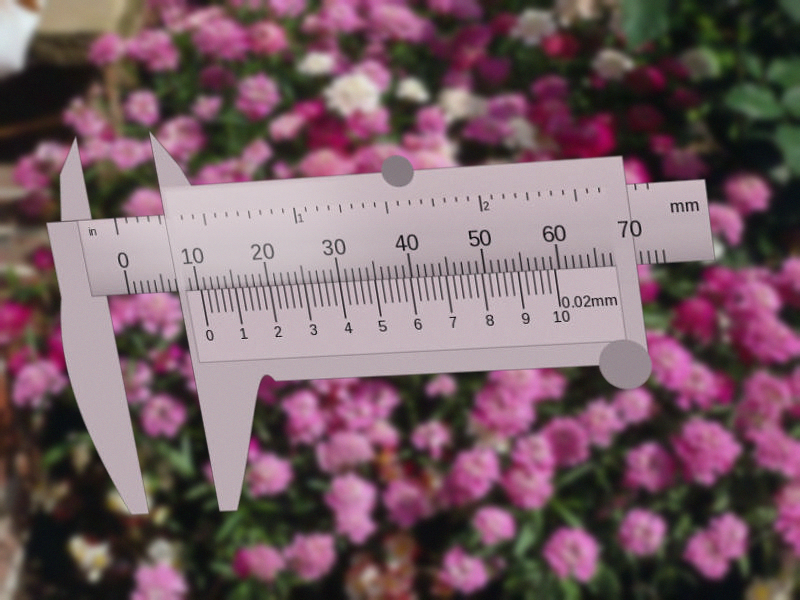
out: 10.4 mm
